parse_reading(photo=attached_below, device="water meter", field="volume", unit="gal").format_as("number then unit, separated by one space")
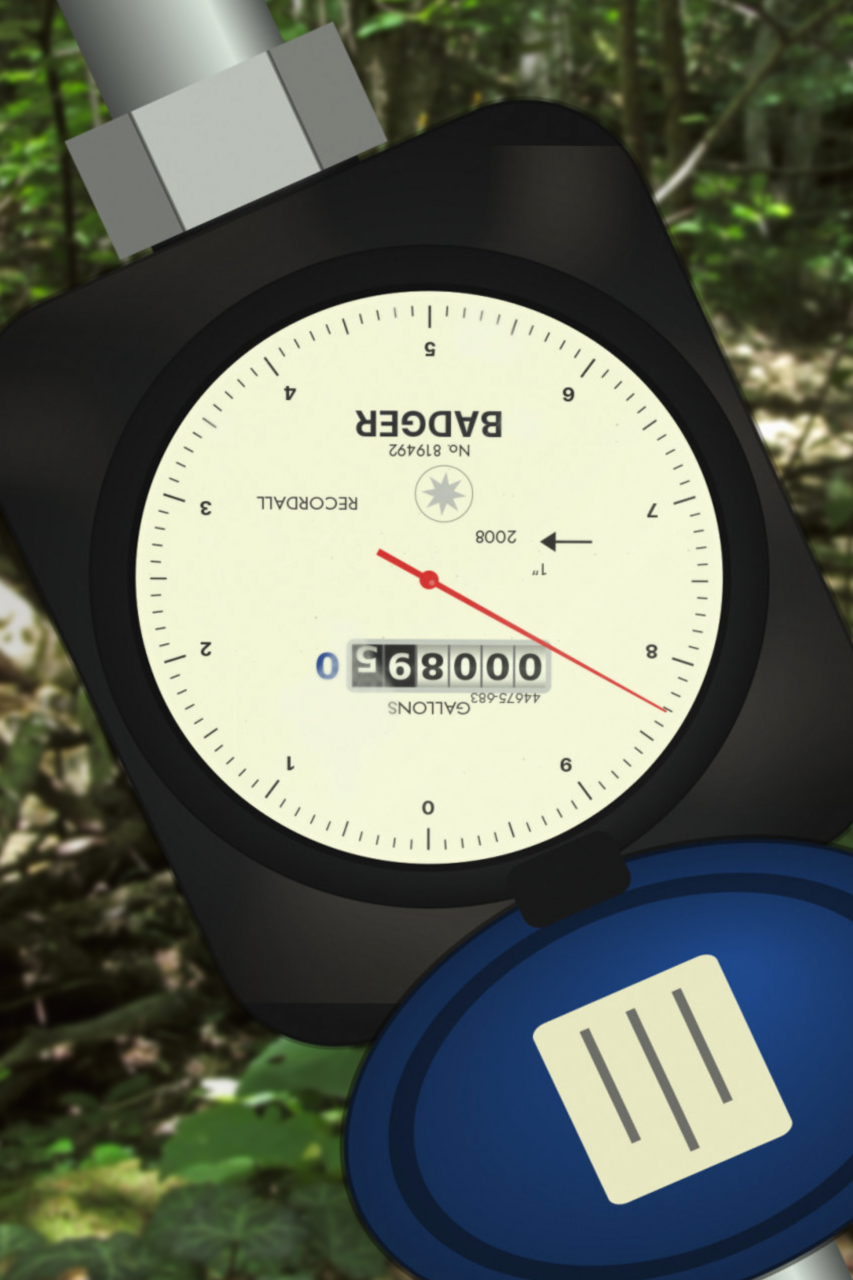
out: 8948.3 gal
